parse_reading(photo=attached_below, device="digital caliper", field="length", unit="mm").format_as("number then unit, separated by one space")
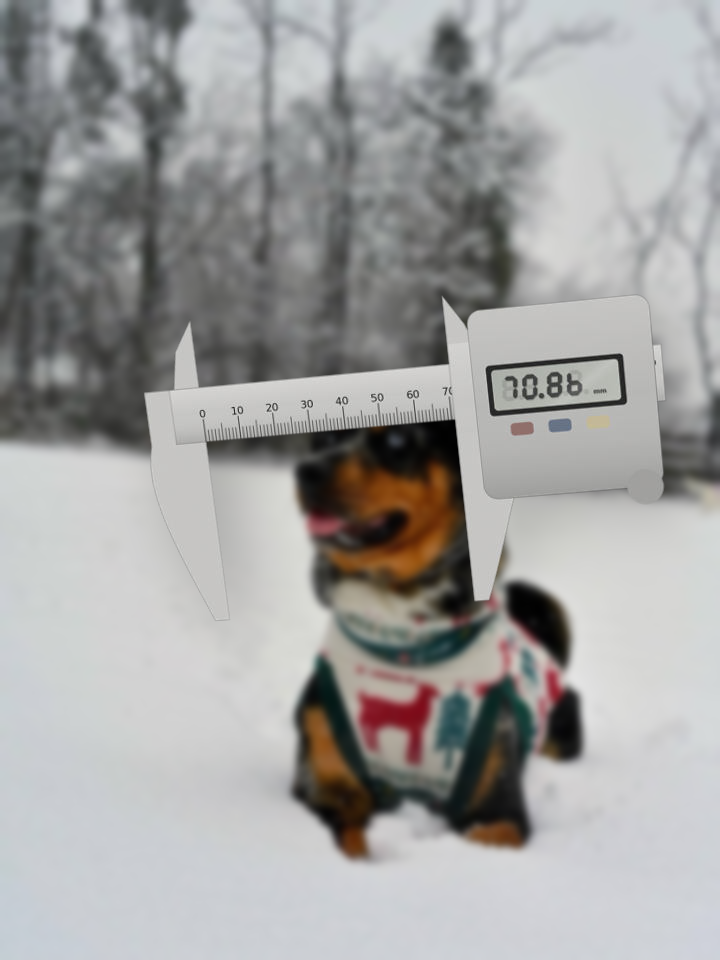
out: 70.86 mm
